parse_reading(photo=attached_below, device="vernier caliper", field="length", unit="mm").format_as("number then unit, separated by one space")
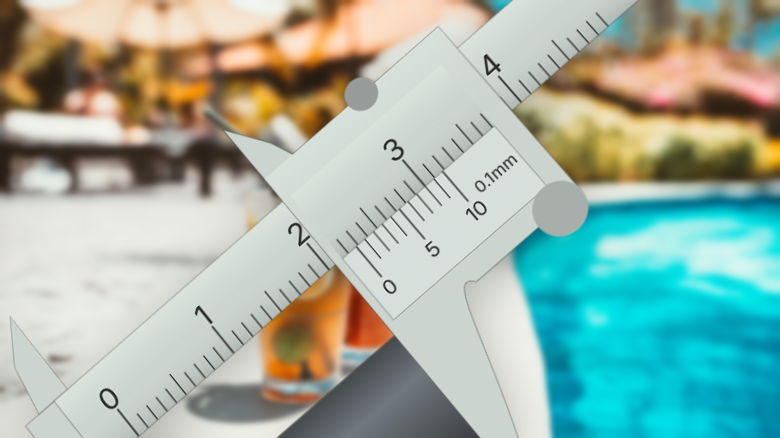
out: 22.8 mm
